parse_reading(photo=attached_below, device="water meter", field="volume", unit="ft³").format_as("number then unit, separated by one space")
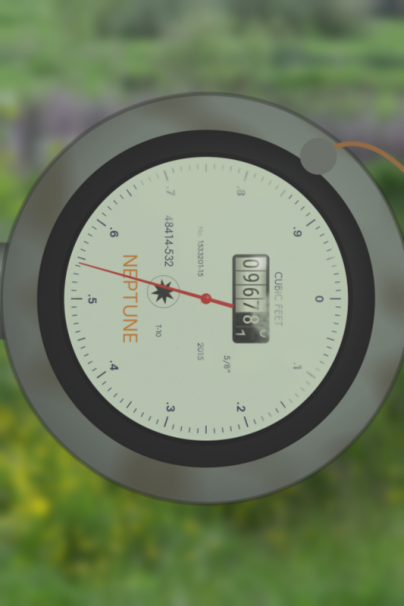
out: 96780.54 ft³
